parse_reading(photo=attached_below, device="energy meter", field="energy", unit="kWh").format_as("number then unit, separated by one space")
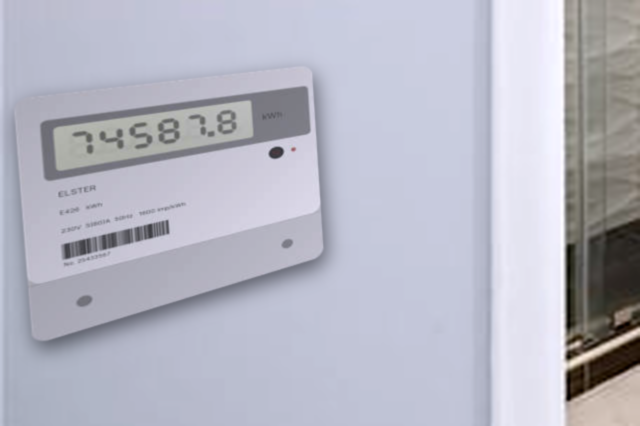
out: 74587.8 kWh
